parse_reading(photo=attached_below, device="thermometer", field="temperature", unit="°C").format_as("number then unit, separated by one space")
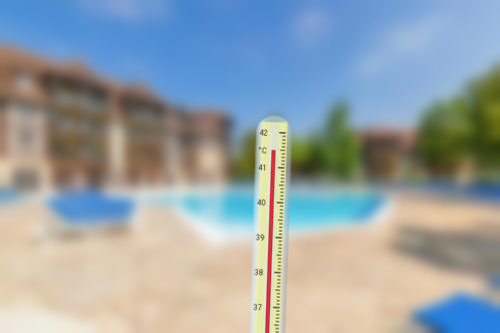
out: 41.5 °C
